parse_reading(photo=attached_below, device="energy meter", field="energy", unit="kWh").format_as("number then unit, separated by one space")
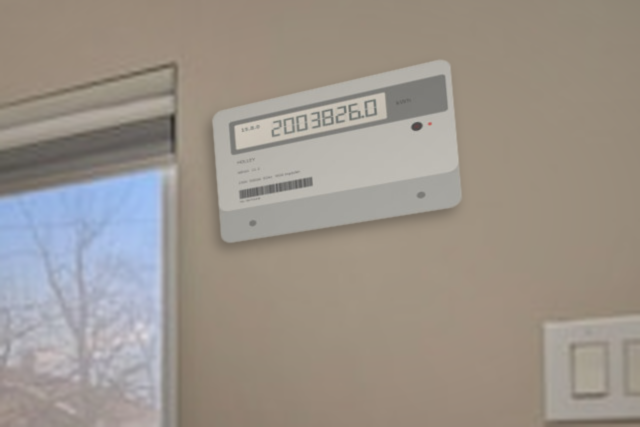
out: 2003826.0 kWh
